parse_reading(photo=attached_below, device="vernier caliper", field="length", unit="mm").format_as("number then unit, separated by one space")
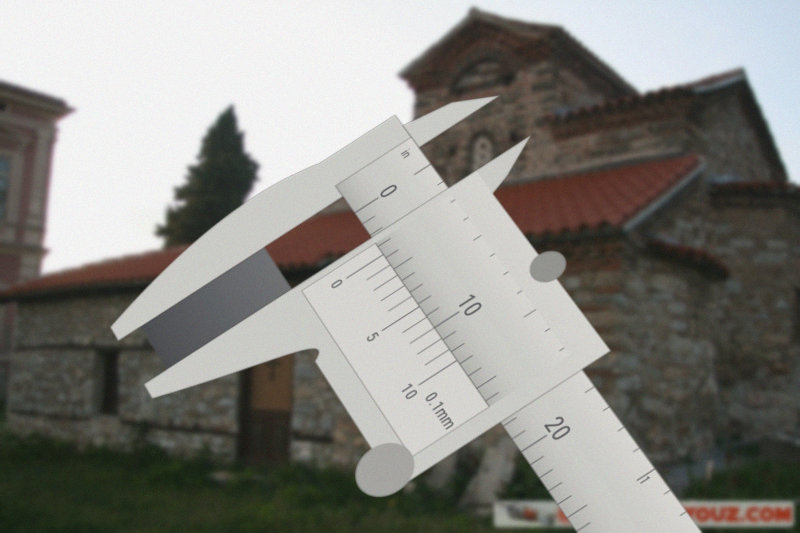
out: 3.7 mm
